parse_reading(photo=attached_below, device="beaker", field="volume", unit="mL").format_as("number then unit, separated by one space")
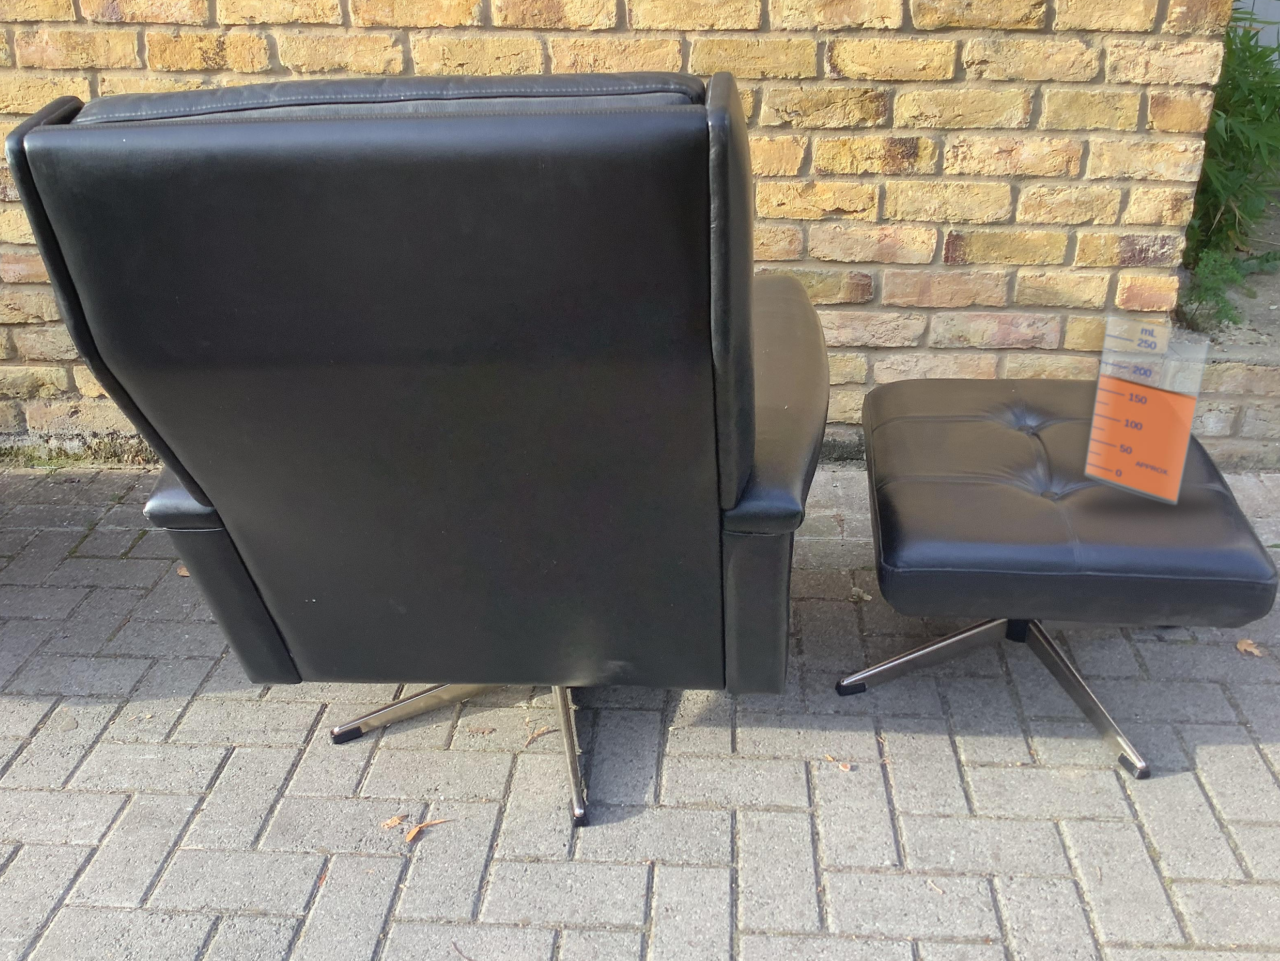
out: 175 mL
